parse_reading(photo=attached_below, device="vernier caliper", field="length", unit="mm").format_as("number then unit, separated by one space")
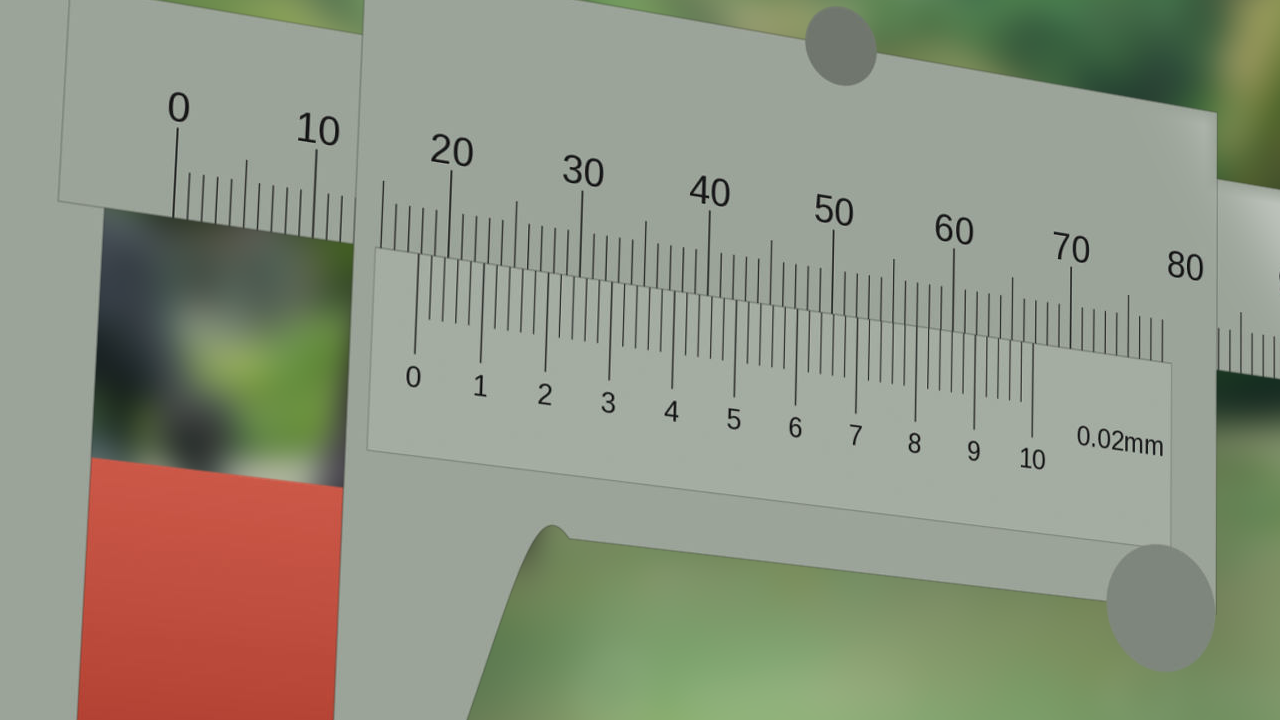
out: 17.8 mm
